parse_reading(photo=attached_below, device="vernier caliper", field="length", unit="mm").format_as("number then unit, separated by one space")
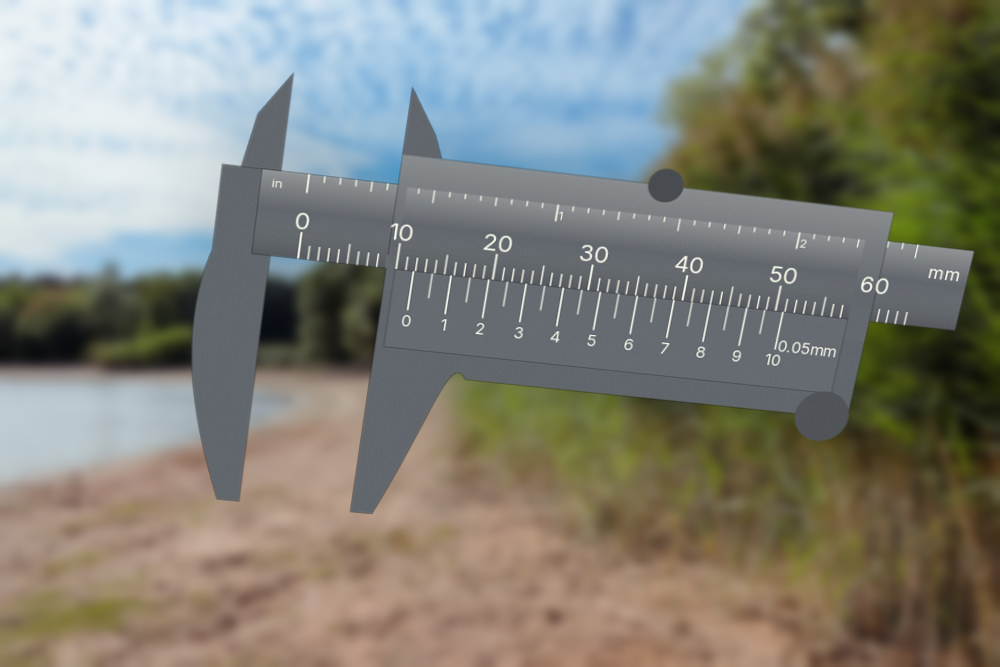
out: 11.8 mm
